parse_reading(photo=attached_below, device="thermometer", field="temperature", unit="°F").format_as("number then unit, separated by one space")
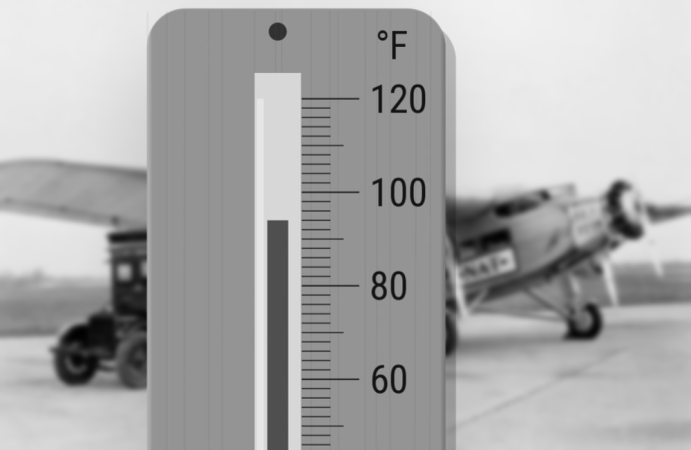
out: 94 °F
